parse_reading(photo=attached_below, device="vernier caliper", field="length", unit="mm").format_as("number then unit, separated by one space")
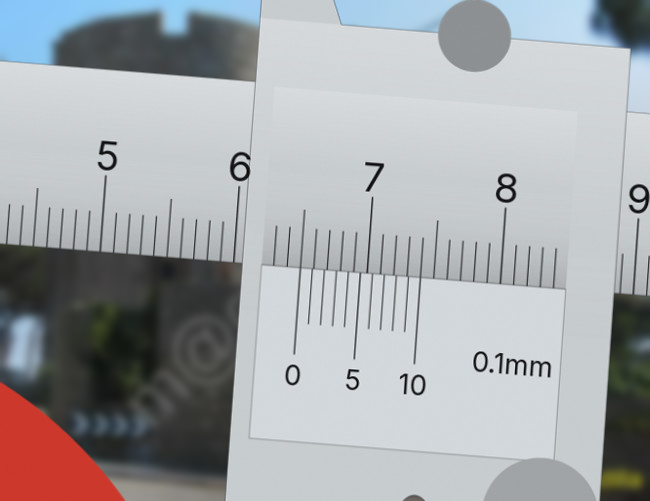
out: 65.0 mm
